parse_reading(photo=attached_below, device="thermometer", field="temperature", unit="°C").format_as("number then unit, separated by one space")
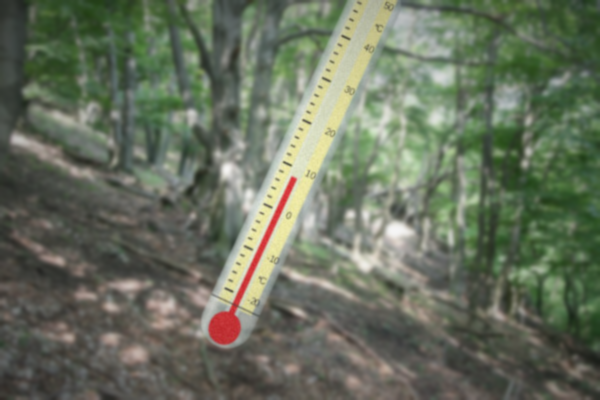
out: 8 °C
